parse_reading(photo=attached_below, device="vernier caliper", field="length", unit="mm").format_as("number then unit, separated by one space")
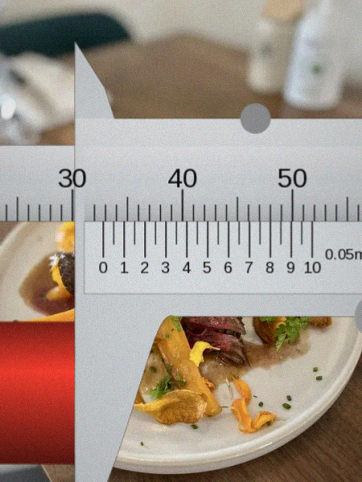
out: 32.8 mm
